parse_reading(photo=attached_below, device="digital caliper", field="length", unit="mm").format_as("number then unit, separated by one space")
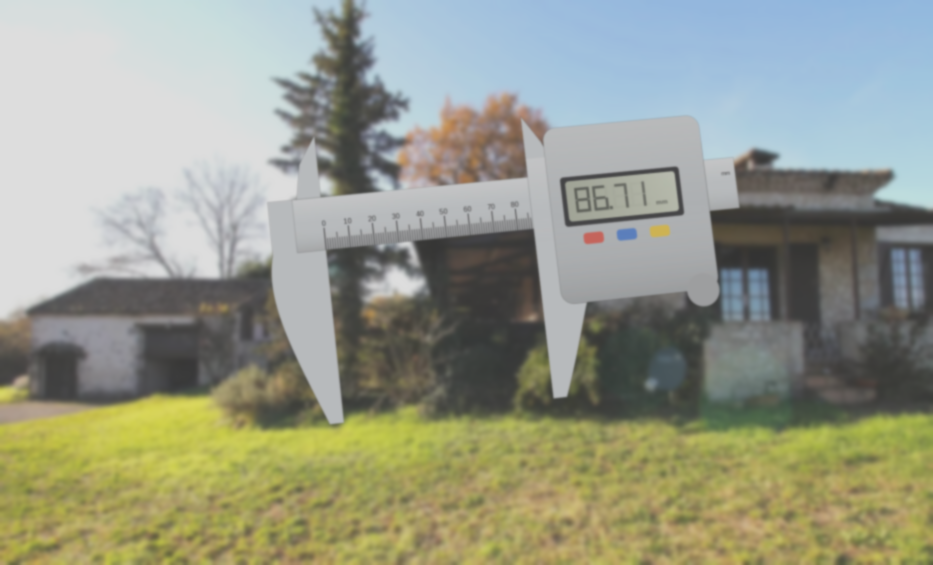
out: 86.71 mm
